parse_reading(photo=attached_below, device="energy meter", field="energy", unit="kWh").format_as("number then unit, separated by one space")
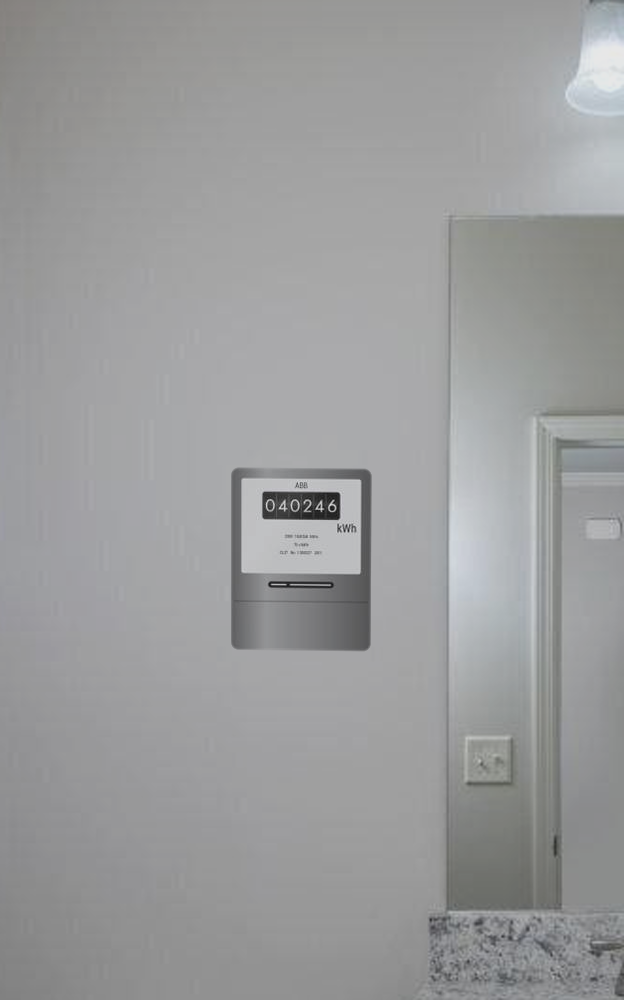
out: 40246 kWh
